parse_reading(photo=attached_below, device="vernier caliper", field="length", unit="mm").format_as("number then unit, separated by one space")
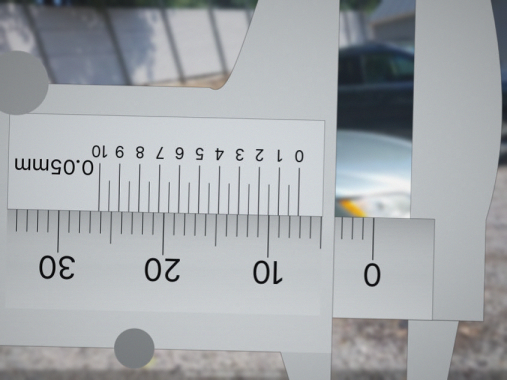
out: 7.2 mm
